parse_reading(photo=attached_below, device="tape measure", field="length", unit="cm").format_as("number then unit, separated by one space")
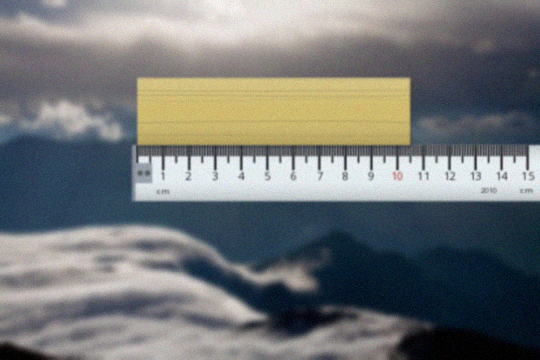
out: 10.5 cm
